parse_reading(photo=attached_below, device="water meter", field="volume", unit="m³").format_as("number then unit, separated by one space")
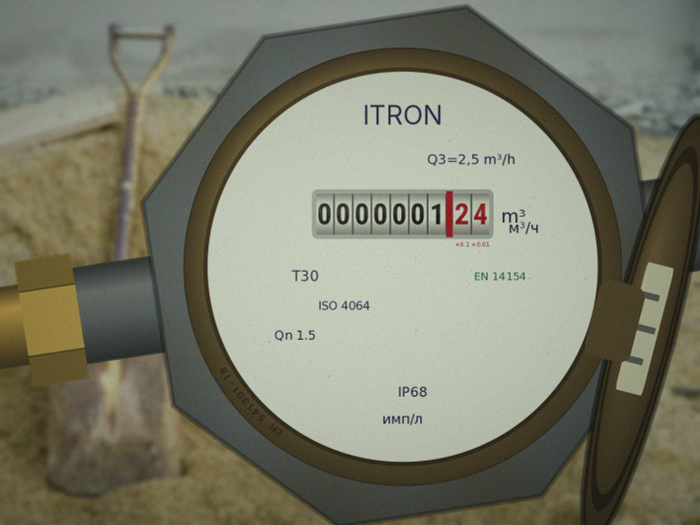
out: 1.24 m³
